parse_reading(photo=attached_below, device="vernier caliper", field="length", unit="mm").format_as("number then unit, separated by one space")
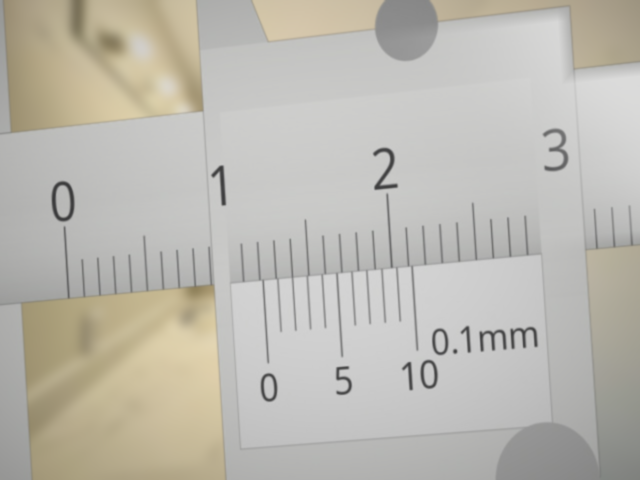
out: 12.2 mm
